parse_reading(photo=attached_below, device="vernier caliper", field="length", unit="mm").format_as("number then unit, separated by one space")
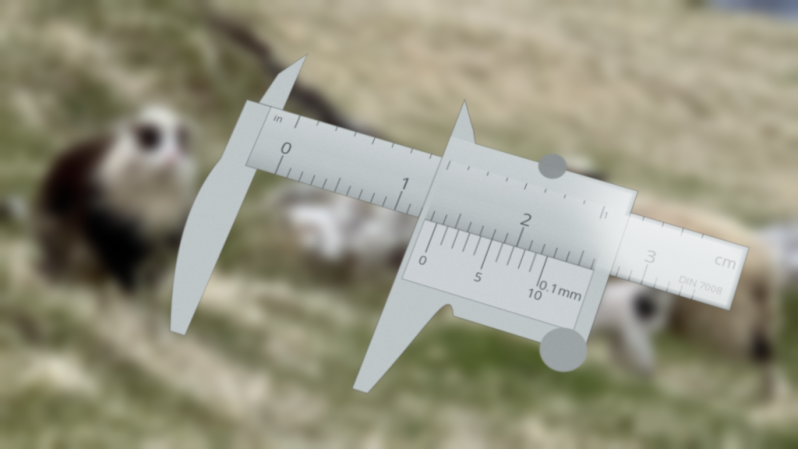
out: 13.5 mm
